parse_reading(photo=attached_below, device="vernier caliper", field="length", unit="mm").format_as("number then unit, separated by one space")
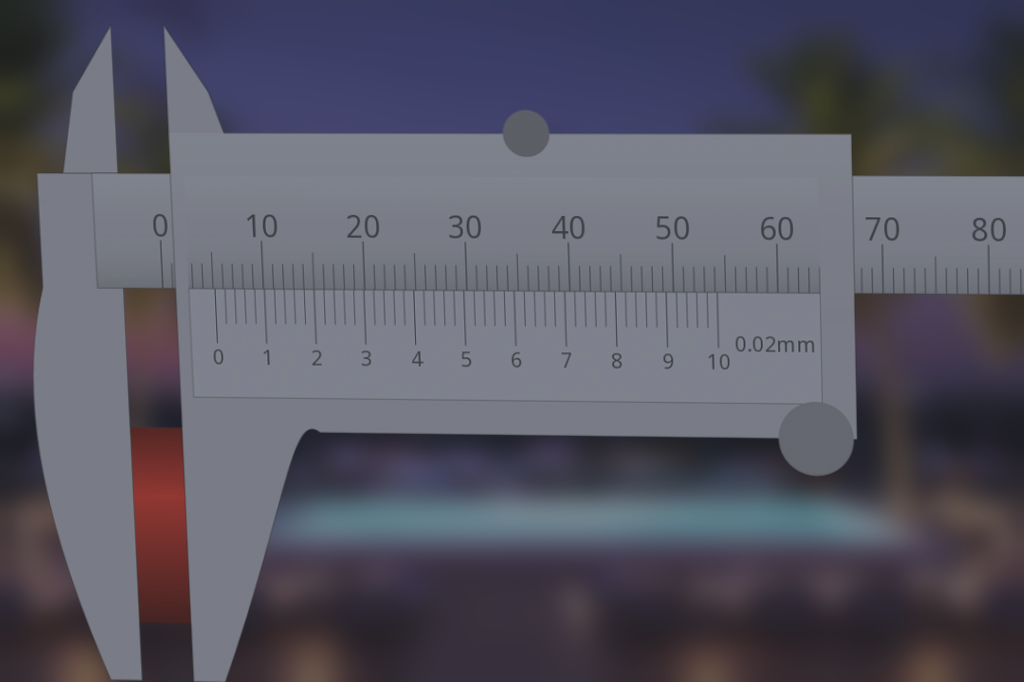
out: 5.2 mm
